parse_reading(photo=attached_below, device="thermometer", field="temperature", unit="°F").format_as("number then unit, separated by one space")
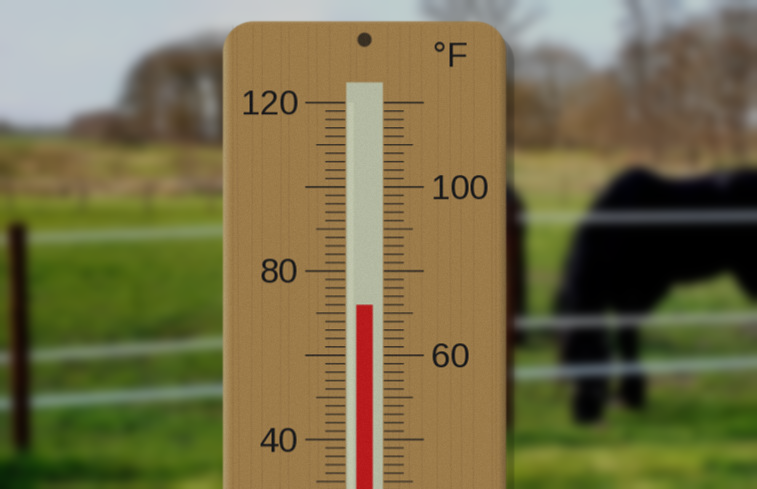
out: 72 °F
